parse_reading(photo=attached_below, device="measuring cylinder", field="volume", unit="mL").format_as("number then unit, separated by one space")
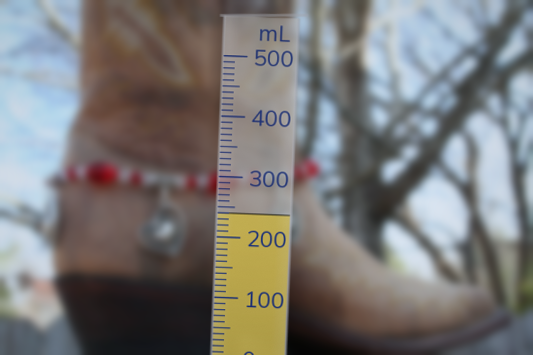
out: 240 mL
